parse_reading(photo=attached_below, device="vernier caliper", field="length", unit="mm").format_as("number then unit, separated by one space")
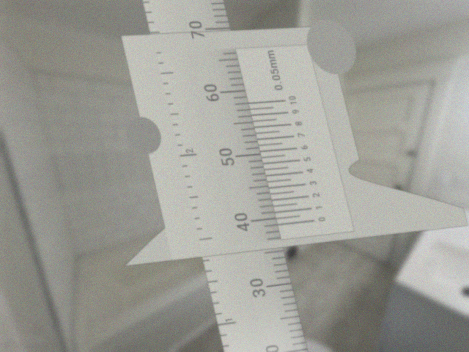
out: 39.0 mm
